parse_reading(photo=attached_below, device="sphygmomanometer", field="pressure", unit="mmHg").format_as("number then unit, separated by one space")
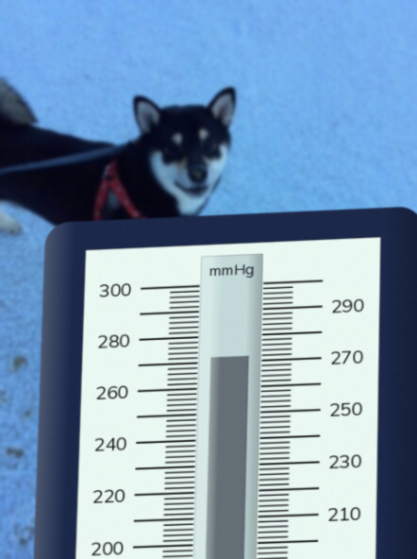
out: 272 mmHg
